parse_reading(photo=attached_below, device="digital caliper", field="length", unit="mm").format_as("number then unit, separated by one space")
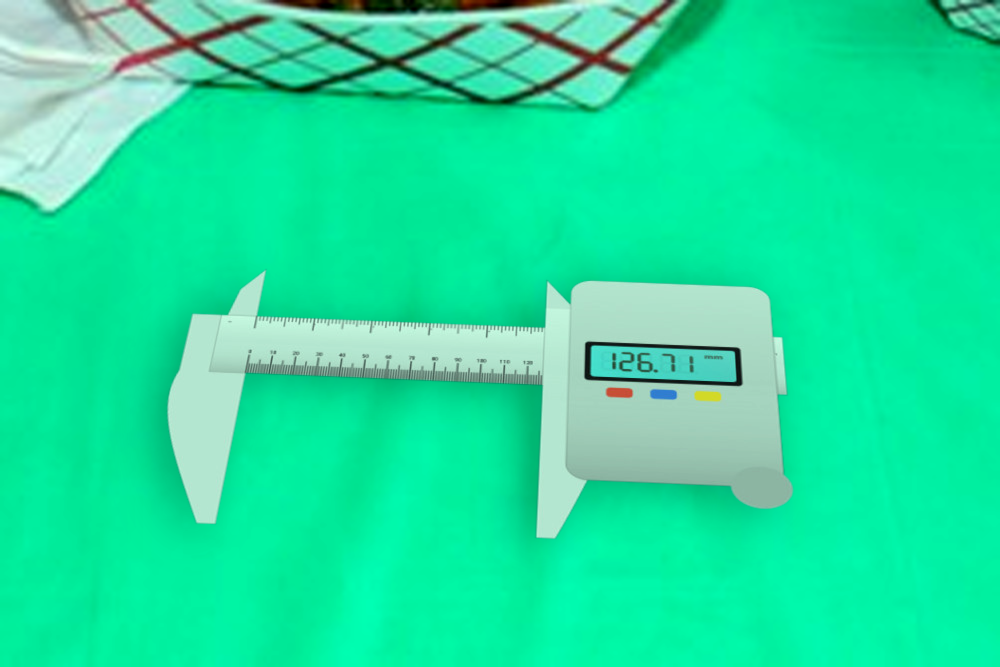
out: 126.71 mm
